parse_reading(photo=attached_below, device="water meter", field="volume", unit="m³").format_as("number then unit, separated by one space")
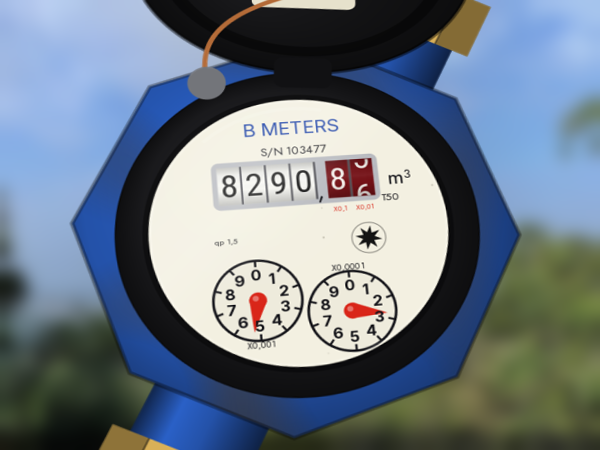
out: 8290.8552 m³
